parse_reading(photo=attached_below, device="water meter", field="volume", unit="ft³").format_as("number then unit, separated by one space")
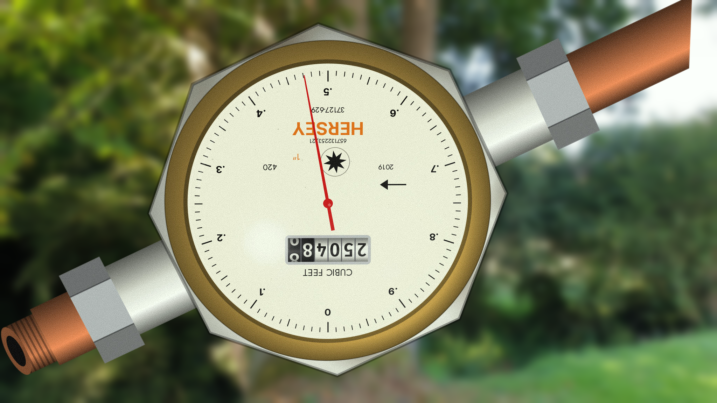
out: 250488.47 ft³
